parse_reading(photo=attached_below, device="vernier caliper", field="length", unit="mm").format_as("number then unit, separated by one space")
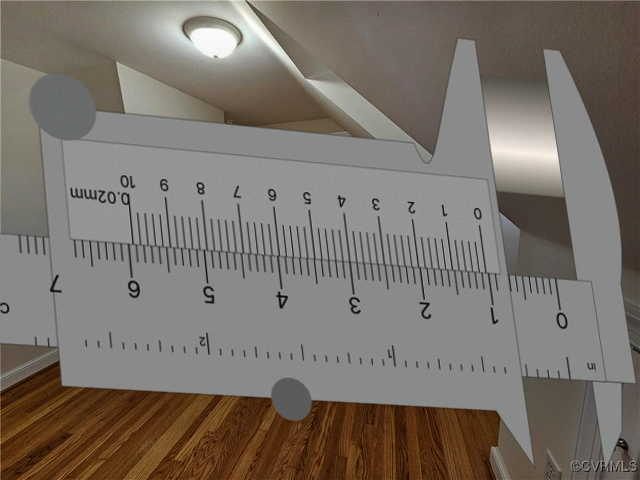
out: 10.4 mm
